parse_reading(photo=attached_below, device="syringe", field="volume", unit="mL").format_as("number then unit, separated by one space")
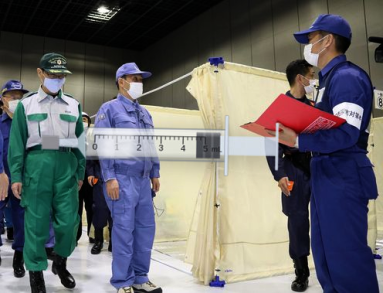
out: 4.6 mL
